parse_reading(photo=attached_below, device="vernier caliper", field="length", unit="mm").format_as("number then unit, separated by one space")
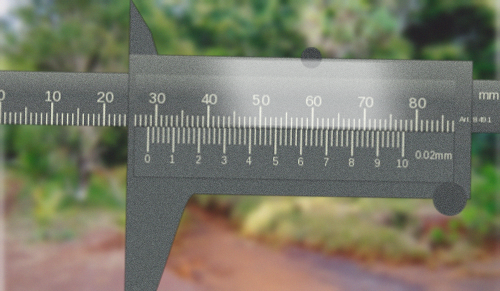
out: 28.5 mm
